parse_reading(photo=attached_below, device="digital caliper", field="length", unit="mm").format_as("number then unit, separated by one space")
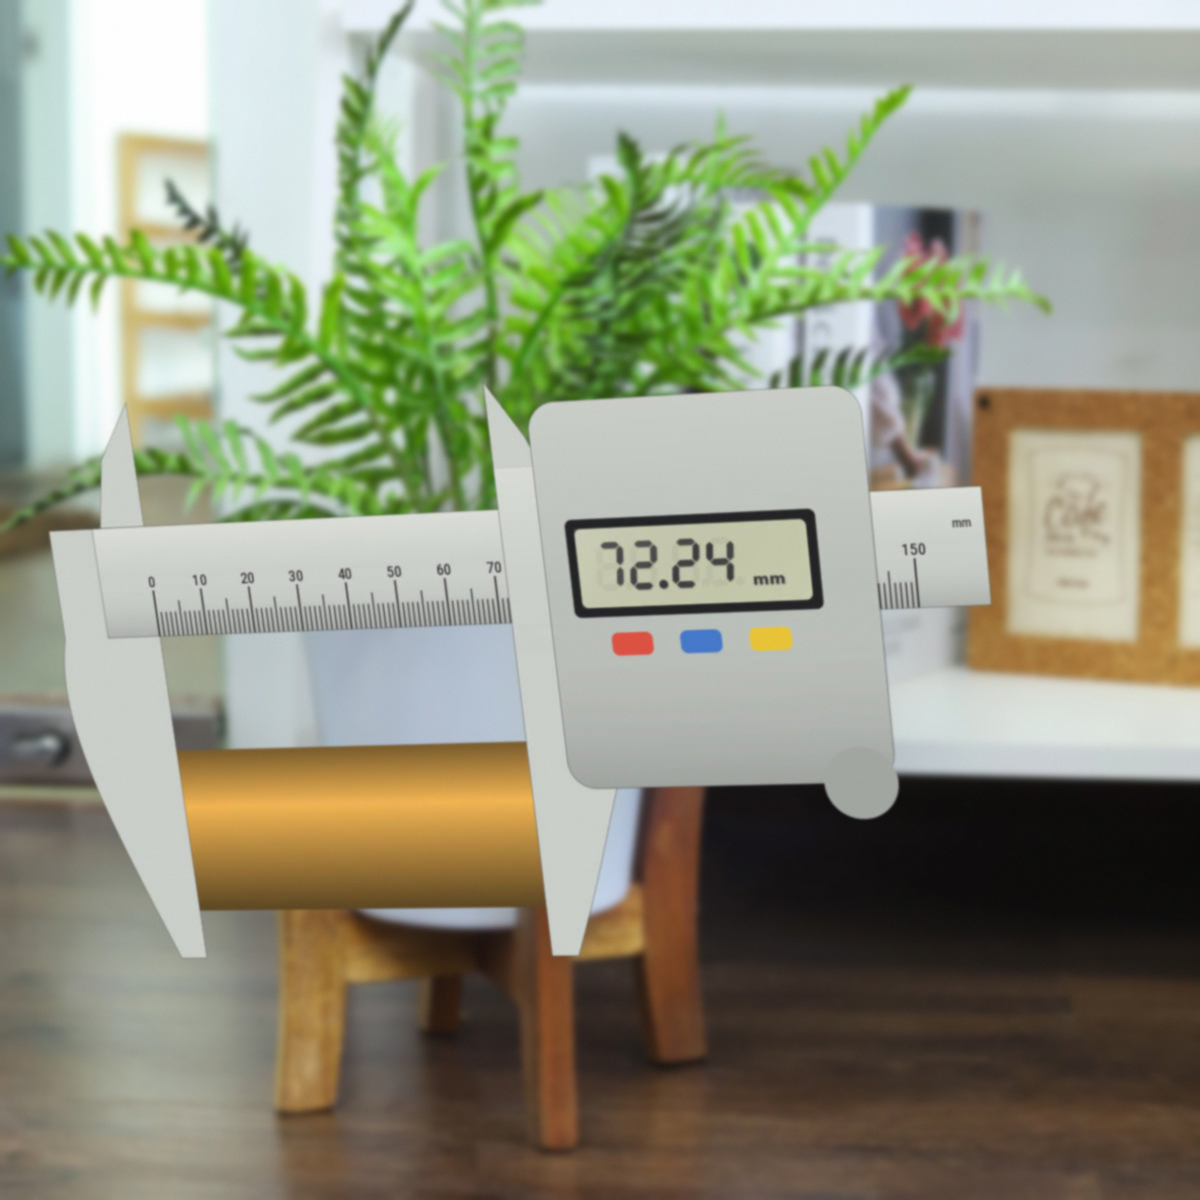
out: 72.24 mm
